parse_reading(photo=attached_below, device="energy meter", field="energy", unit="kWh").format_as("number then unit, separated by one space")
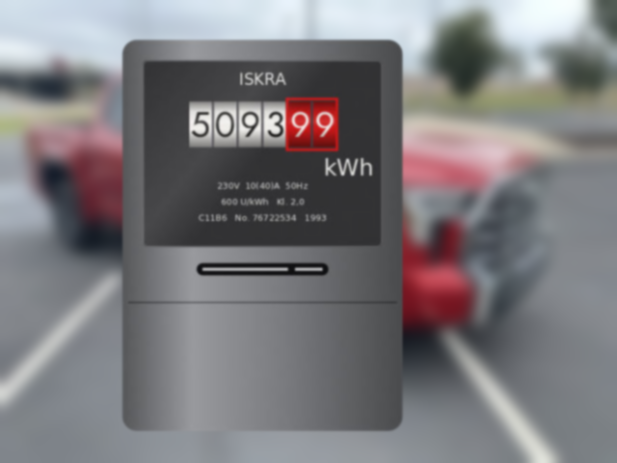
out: 5093.99 kWh
